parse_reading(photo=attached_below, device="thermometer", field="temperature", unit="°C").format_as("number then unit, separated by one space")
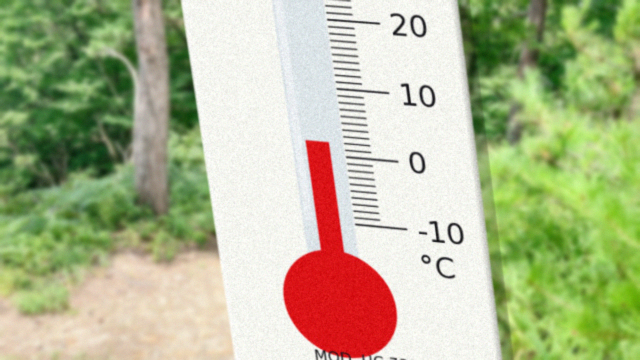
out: 2 °C
